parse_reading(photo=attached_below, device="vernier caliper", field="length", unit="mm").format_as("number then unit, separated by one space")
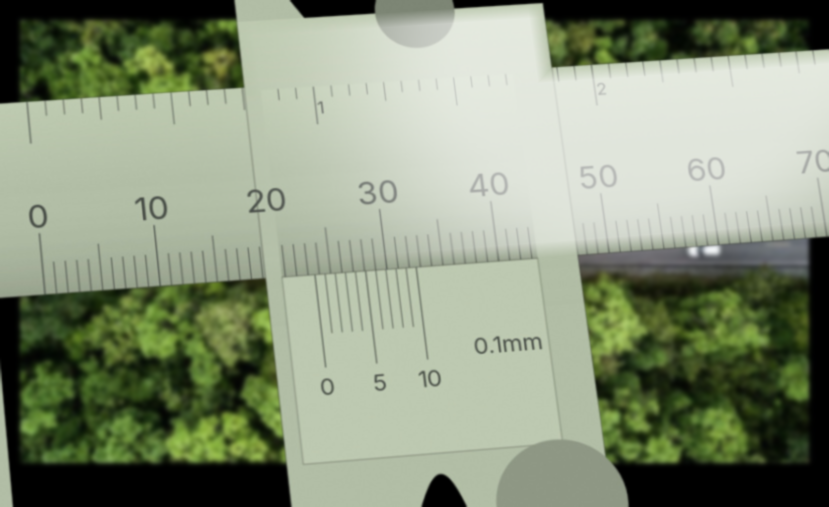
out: 23.6 mm
